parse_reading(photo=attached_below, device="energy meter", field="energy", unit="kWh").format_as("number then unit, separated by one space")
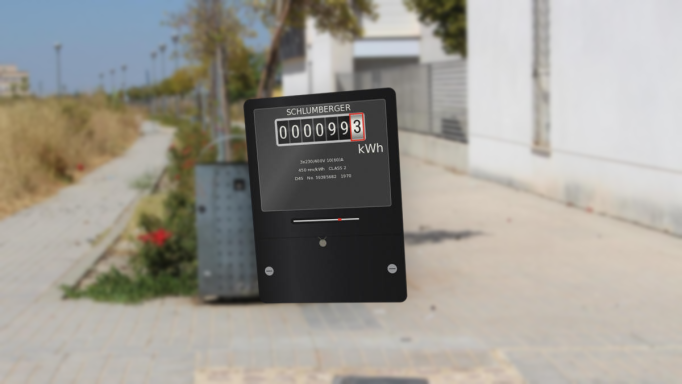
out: 99.3 kWh
